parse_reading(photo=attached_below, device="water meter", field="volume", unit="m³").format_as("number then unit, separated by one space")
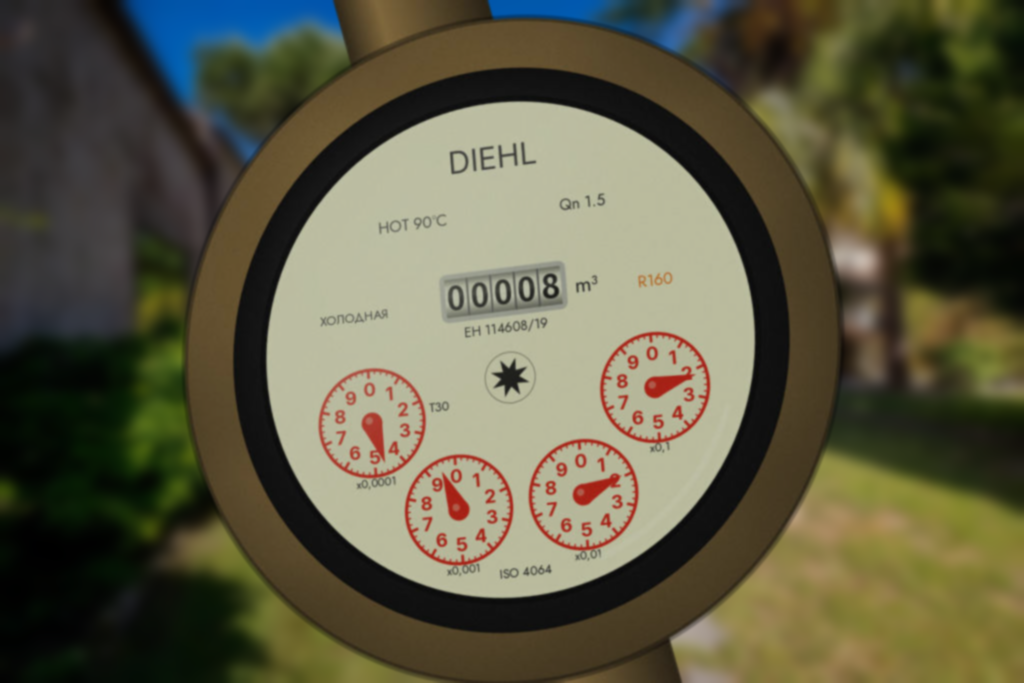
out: 8.2194 m³
